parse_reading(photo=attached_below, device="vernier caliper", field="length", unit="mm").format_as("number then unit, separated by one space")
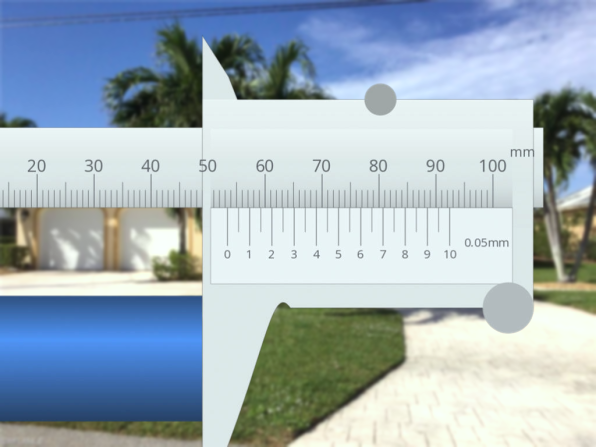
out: 53.4 mm
